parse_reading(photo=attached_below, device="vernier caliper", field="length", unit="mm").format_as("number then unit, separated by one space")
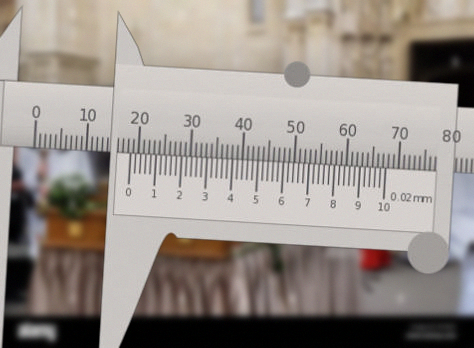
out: 18.5 mm
